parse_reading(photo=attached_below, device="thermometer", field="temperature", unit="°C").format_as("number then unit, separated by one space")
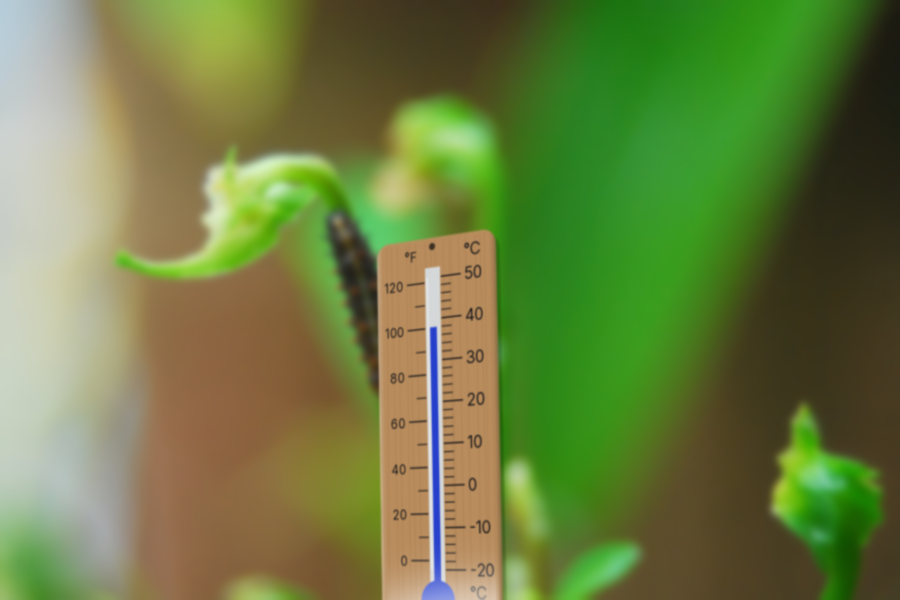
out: 38 °C
